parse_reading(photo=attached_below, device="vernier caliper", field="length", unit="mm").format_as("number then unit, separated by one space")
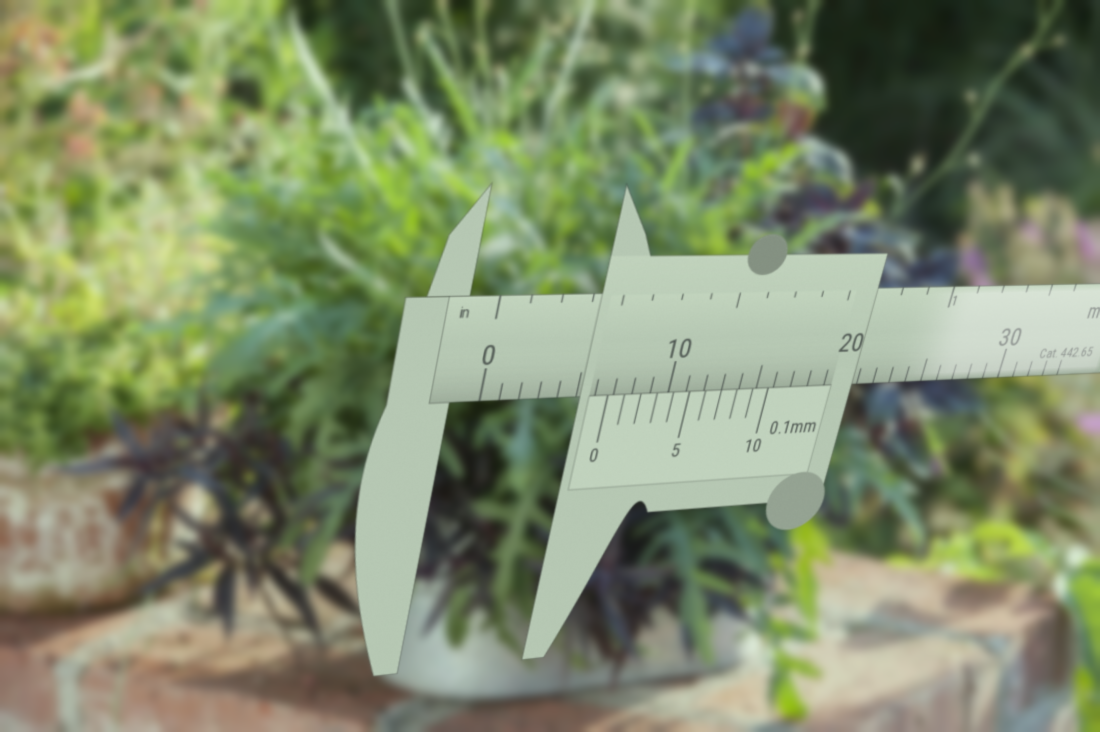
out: 6.7 mm
